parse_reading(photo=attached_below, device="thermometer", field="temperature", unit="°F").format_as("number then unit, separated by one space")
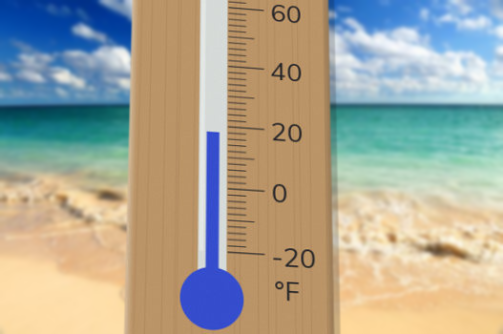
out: 18 °F
